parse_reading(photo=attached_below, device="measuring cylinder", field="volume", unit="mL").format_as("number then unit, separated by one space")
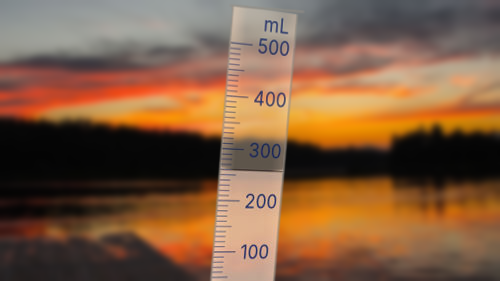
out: 260 mL
